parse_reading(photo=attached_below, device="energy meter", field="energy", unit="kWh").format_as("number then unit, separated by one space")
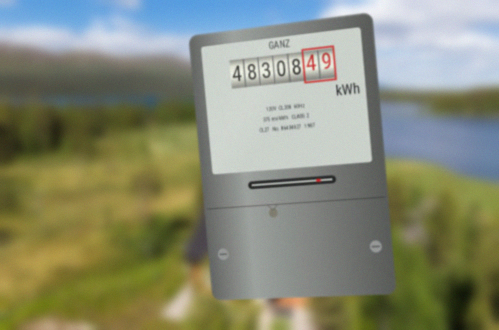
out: 48308.49 kWh
